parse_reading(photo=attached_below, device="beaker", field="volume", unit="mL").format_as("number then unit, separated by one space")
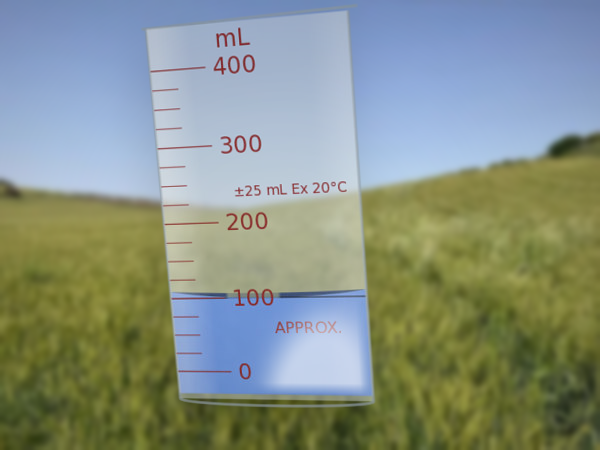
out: 100 mL
